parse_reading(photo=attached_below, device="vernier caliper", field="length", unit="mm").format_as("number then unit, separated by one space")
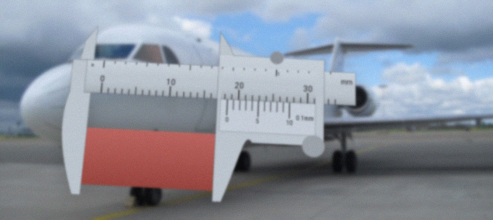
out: 18.4 mm
